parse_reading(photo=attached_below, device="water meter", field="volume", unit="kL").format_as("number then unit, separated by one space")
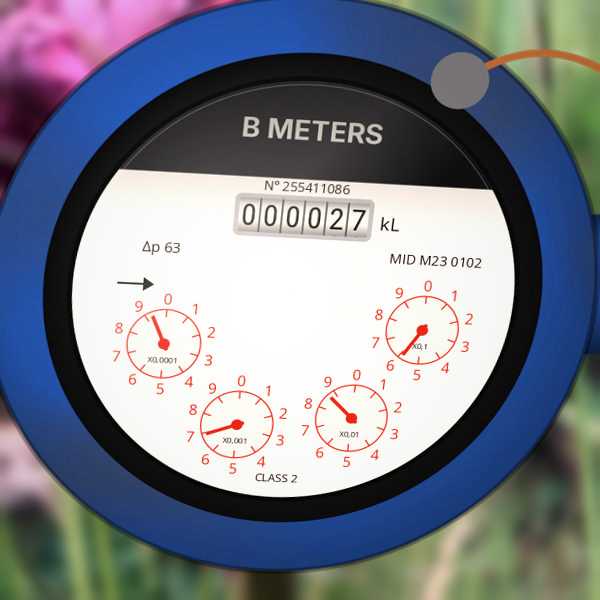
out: 27.5869 kL
